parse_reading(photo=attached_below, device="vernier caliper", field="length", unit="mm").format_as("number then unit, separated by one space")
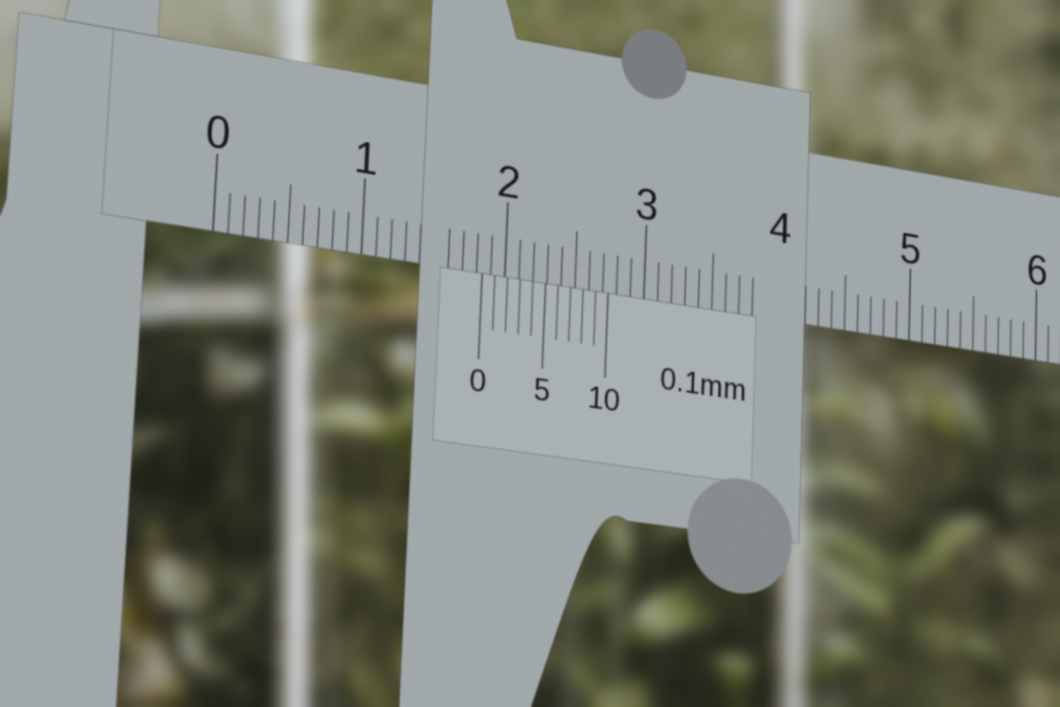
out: 18.4 mm
